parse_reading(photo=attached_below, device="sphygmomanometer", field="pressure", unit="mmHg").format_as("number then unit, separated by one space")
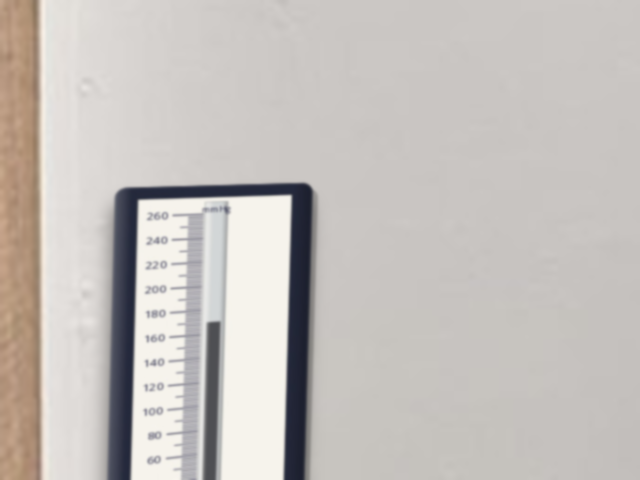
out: 170 mmHg
